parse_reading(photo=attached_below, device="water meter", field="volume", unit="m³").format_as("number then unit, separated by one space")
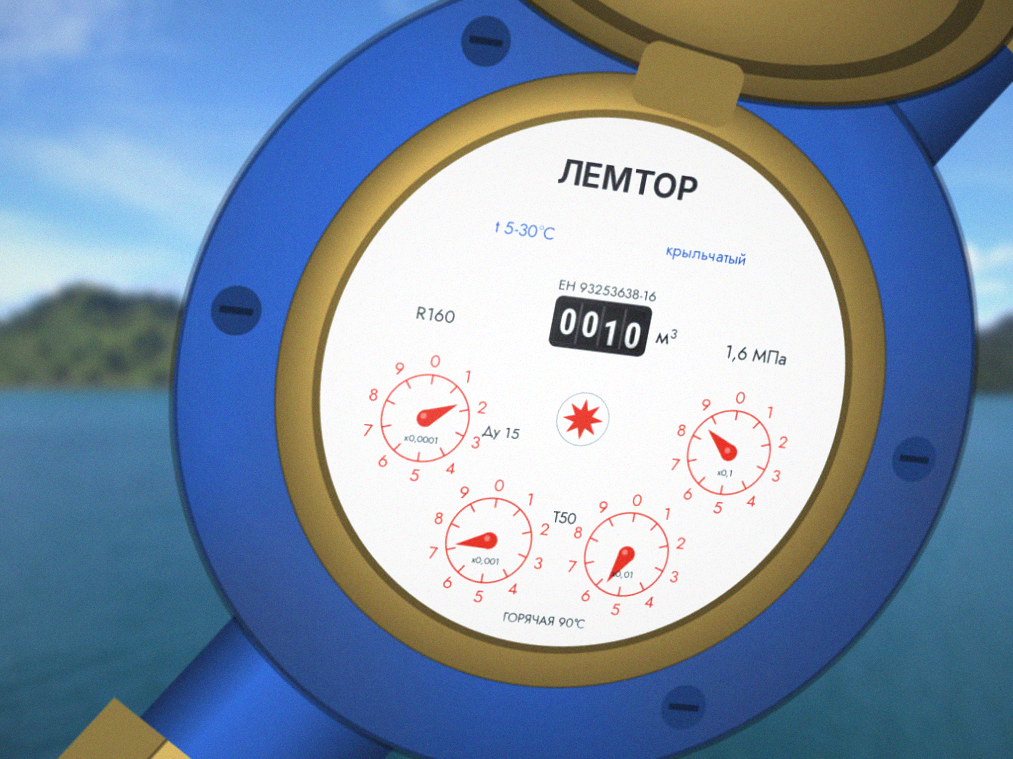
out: 9.8571 m³
